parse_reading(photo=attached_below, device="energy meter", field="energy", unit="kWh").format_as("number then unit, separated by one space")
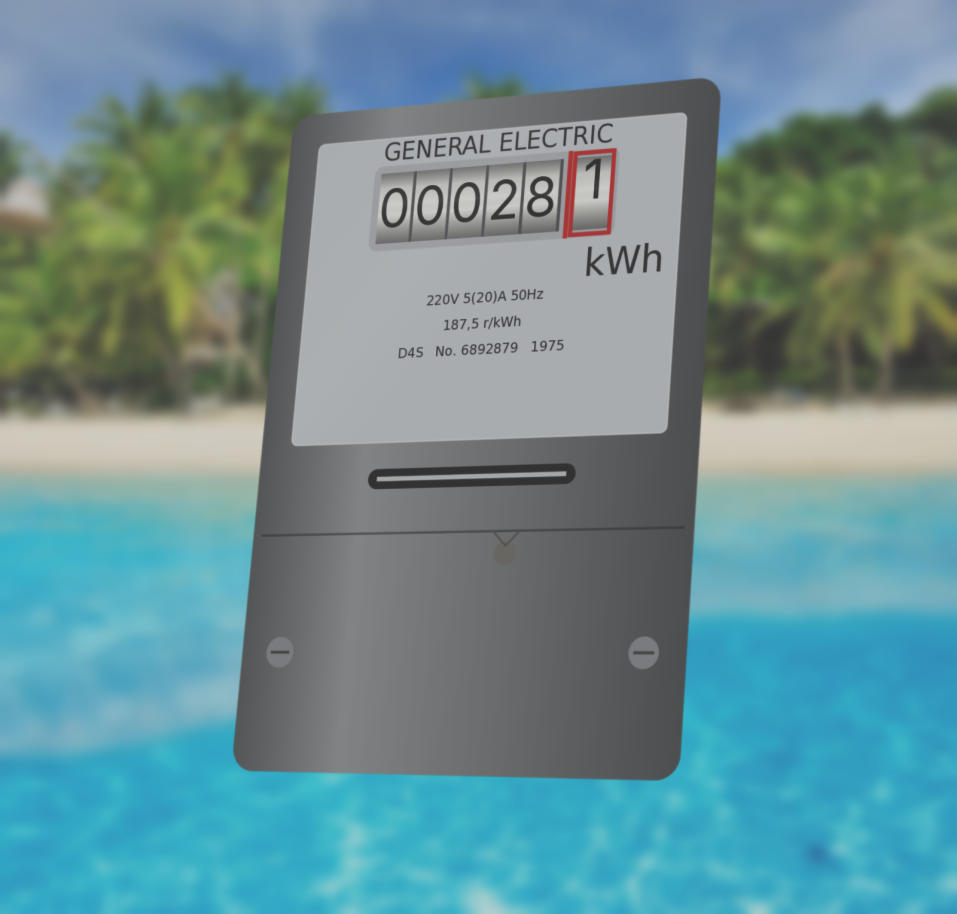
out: 28.1 kWh
